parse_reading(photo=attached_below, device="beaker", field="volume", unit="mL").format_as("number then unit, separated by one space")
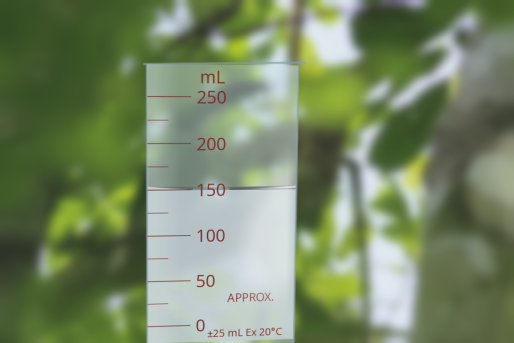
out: 150 mL
